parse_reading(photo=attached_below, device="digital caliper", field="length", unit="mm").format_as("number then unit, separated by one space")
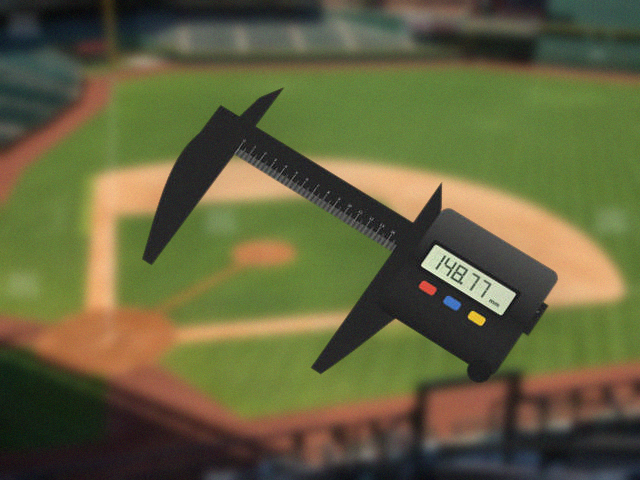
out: 148.77 mm
